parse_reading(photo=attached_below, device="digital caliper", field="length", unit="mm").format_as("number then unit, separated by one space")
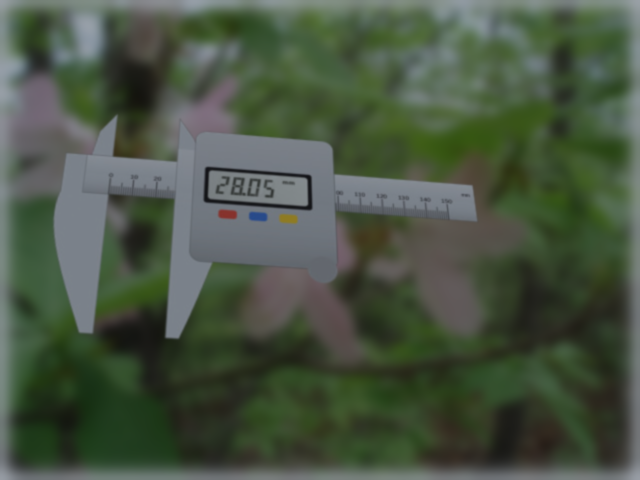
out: 28.05 mm
